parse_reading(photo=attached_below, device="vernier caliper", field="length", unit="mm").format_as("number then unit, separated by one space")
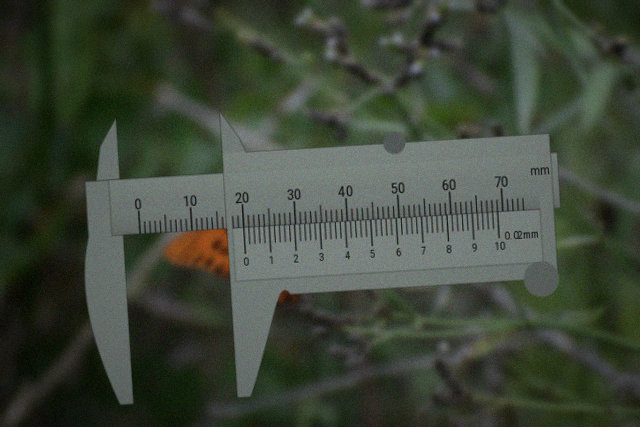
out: 20.0 mm
